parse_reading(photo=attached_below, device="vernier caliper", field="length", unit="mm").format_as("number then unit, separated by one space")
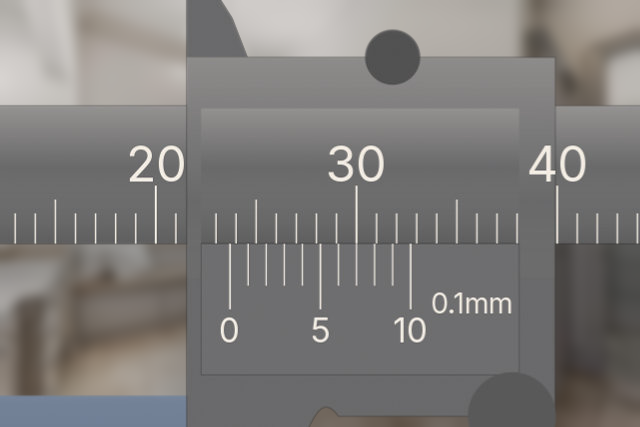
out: 23.7 mm
